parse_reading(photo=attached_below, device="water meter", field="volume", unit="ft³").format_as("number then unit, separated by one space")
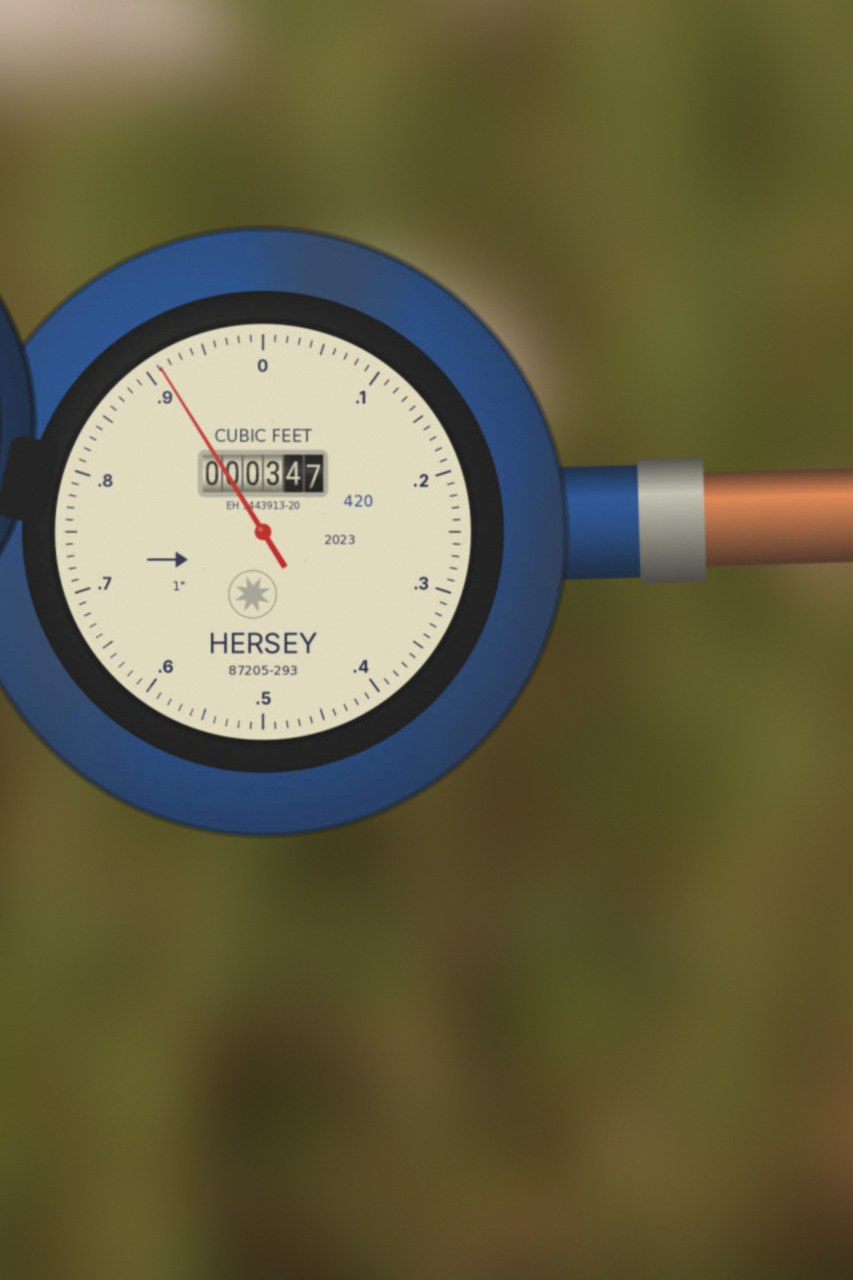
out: 346.91 ft³
